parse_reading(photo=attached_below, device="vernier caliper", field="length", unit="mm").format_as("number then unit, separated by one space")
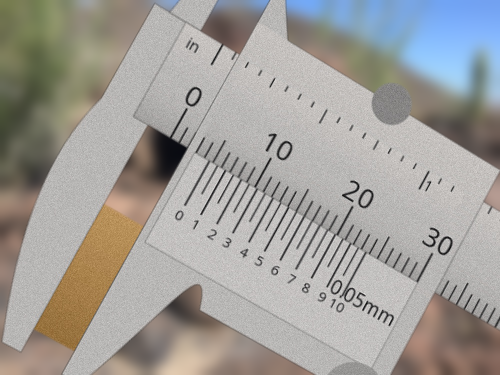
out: 4.6 mm
